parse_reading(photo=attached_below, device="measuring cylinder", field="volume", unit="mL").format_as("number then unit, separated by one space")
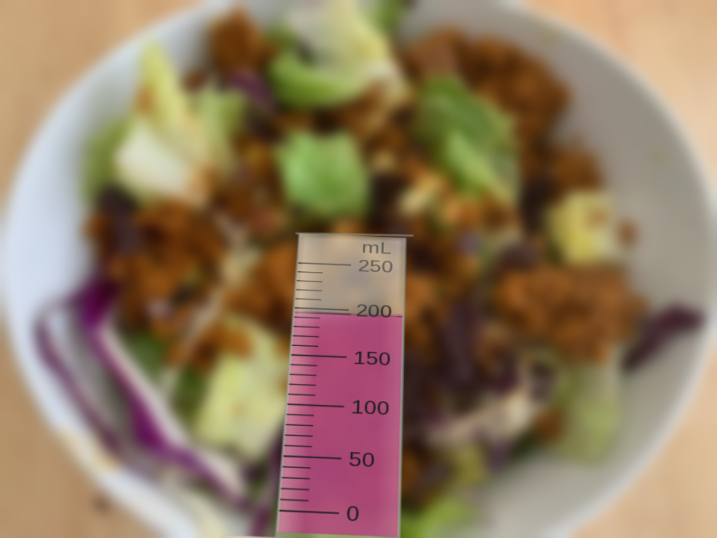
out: 195 mL
